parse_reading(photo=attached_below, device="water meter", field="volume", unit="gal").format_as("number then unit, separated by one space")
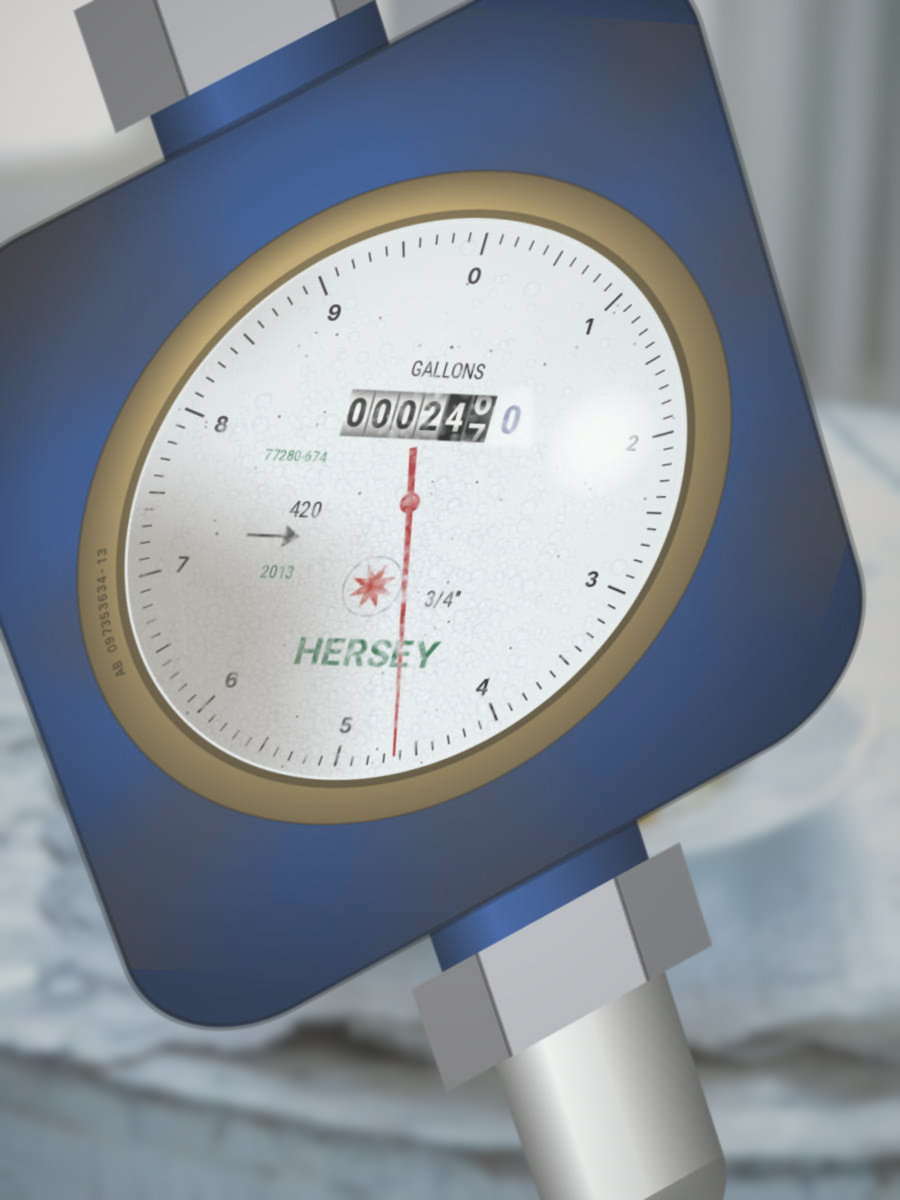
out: 2464.6 gal
